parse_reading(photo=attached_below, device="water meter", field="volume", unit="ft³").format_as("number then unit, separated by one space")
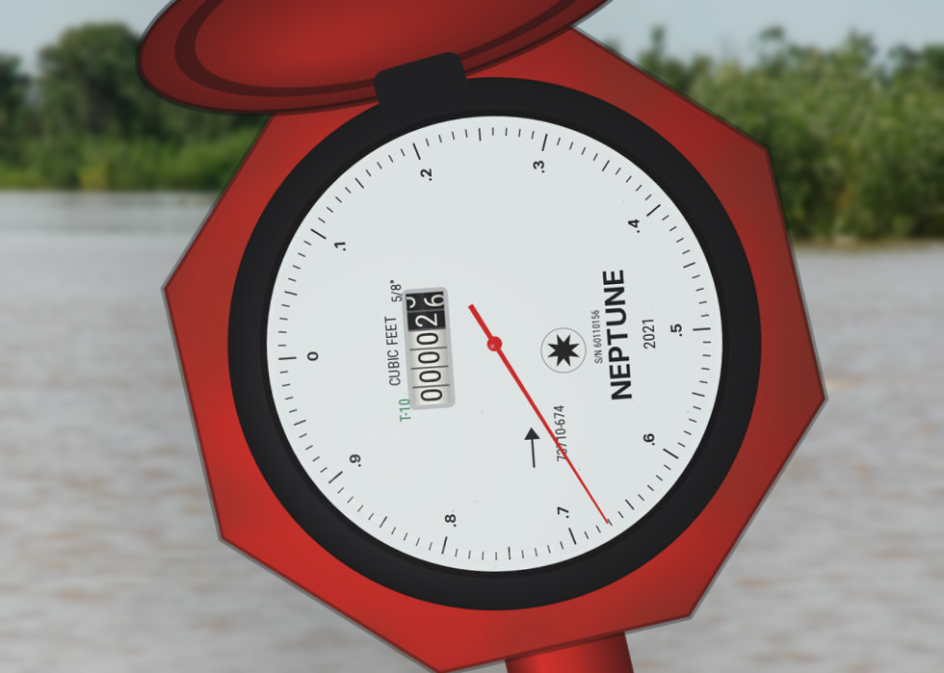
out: 25.67 ft³
